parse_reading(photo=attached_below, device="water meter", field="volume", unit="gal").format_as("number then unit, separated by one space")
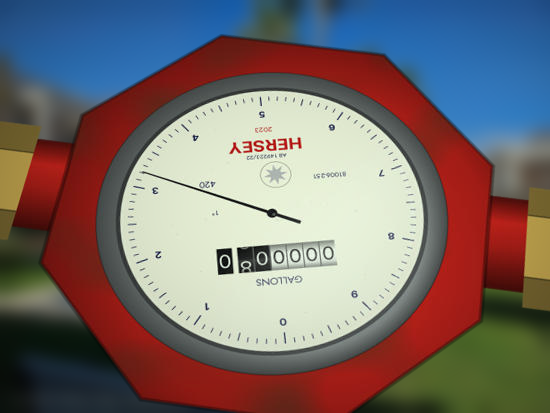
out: 83.2 gal
